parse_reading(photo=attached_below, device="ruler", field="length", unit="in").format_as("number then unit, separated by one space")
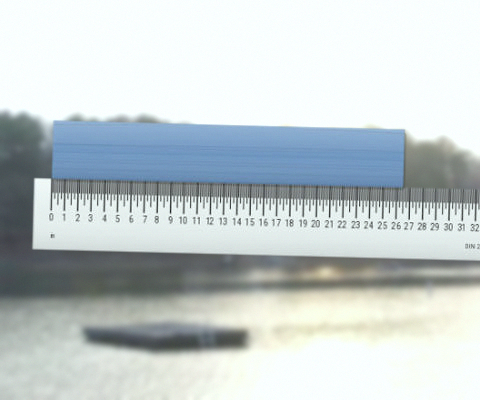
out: 26.5 in
